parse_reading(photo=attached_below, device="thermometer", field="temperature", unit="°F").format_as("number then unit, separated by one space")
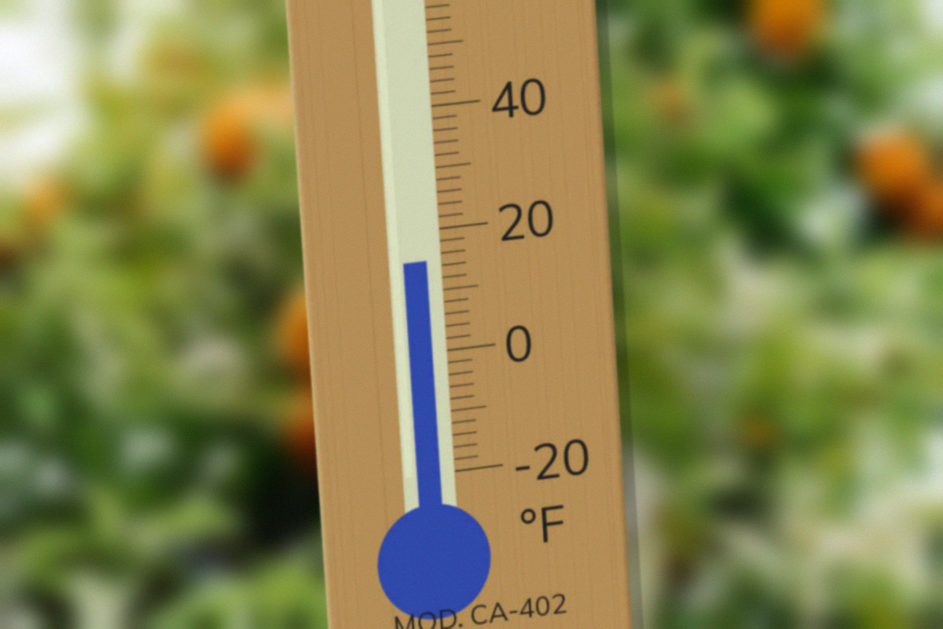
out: 15 °F
